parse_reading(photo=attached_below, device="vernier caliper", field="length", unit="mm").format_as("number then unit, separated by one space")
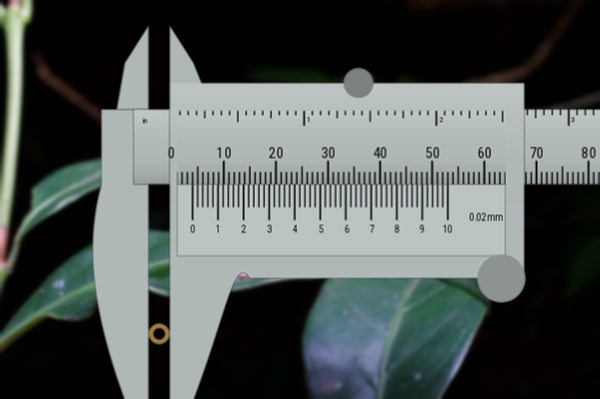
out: 4.0 mm
